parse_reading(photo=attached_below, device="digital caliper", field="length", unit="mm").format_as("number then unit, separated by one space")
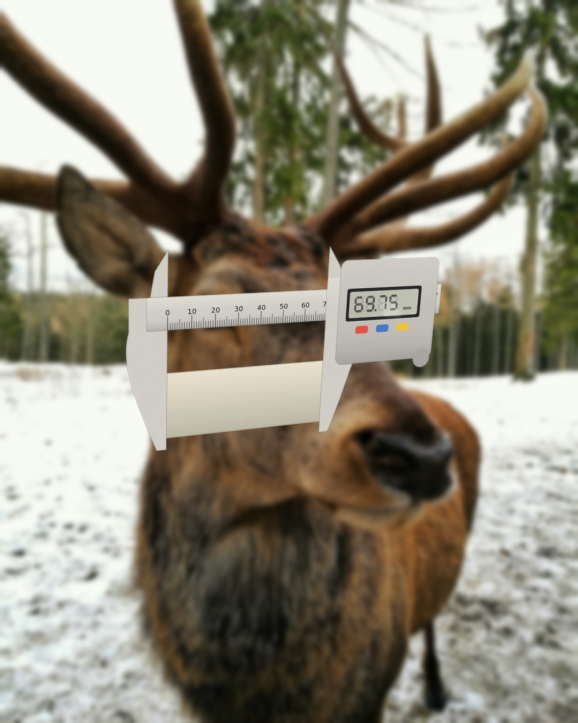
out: 69.75 mm
